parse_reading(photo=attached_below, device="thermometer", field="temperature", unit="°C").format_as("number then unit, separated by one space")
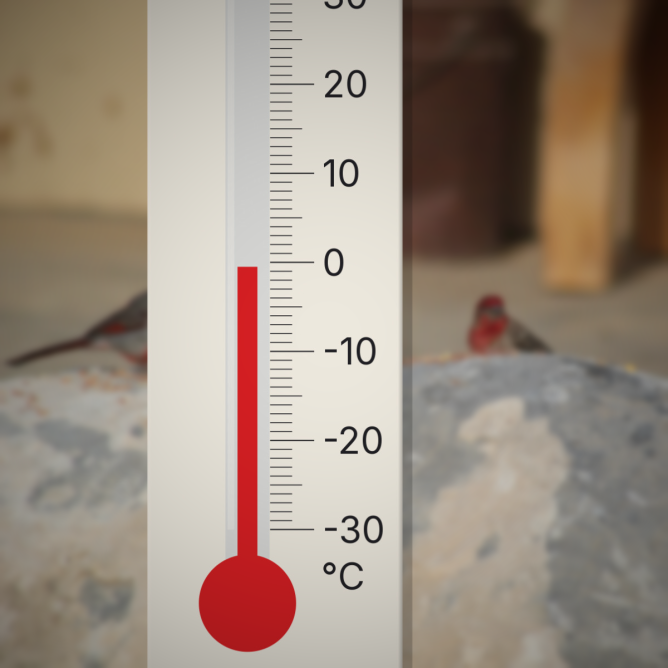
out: -0.5 °C
